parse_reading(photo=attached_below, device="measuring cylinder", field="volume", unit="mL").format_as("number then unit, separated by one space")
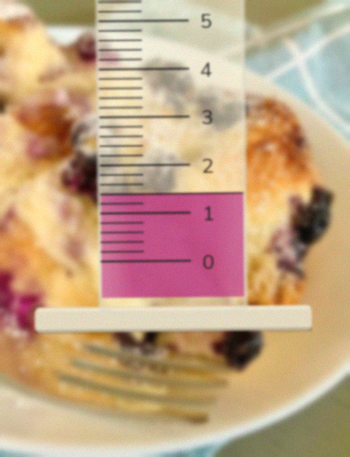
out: 1.4 mL
